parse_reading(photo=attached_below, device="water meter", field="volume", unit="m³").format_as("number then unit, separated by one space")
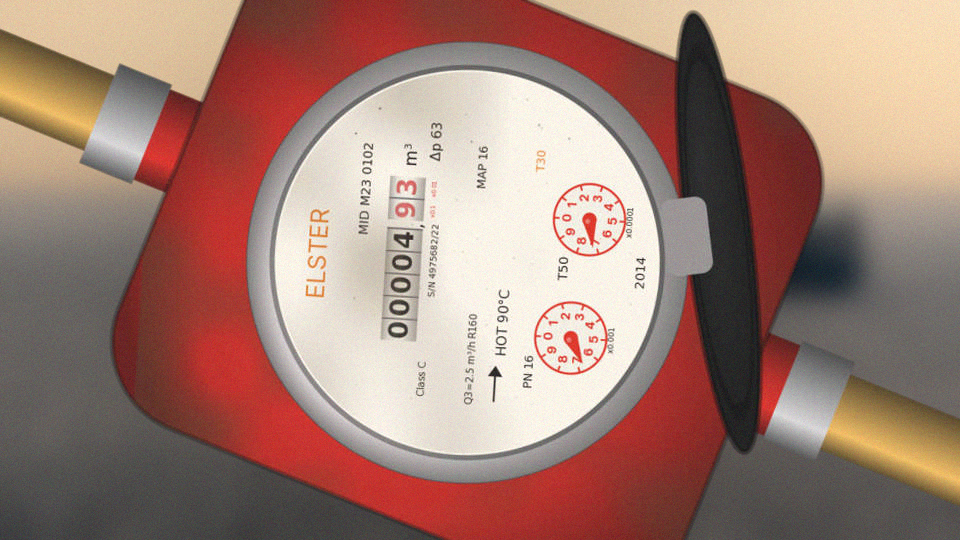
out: 4.9367 m³
